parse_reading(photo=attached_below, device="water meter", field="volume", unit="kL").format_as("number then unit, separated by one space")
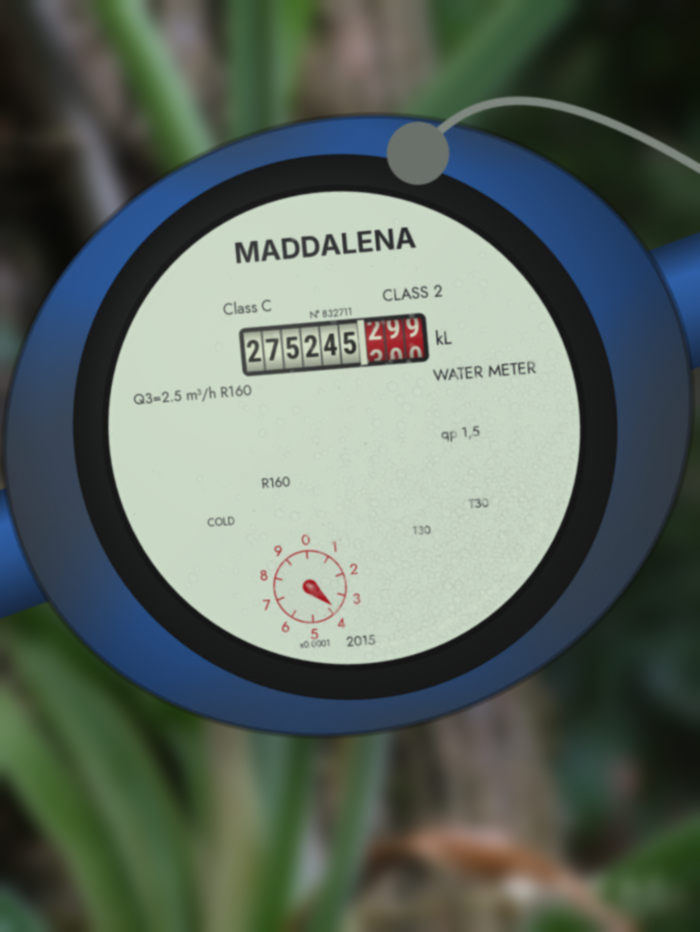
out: 275245.2993 kL
